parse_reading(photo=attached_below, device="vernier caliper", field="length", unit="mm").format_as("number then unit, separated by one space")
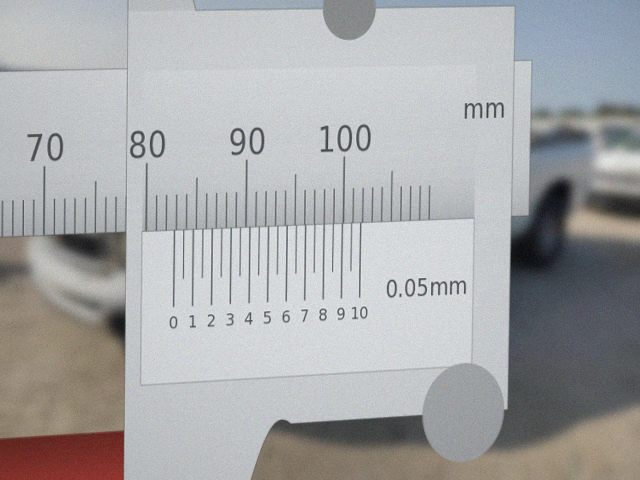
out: 82.8 mm
